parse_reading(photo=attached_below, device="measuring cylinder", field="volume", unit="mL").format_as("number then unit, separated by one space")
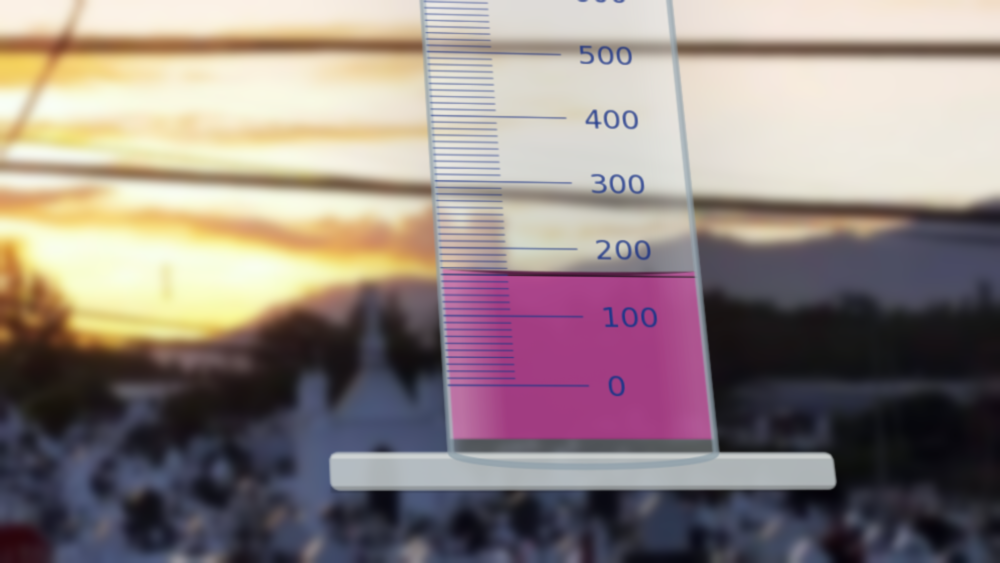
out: 160 mL
